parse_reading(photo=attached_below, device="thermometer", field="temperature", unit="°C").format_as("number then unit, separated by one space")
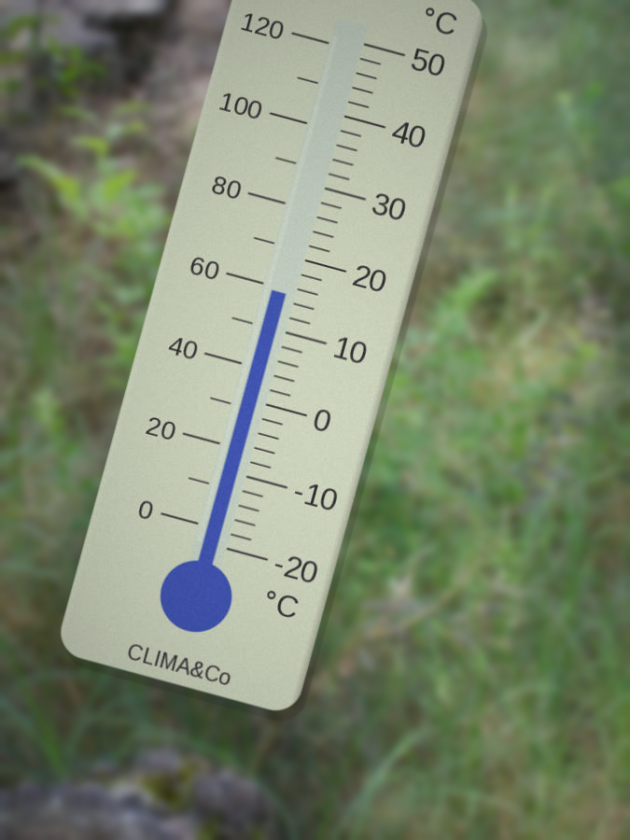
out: 15 °C
